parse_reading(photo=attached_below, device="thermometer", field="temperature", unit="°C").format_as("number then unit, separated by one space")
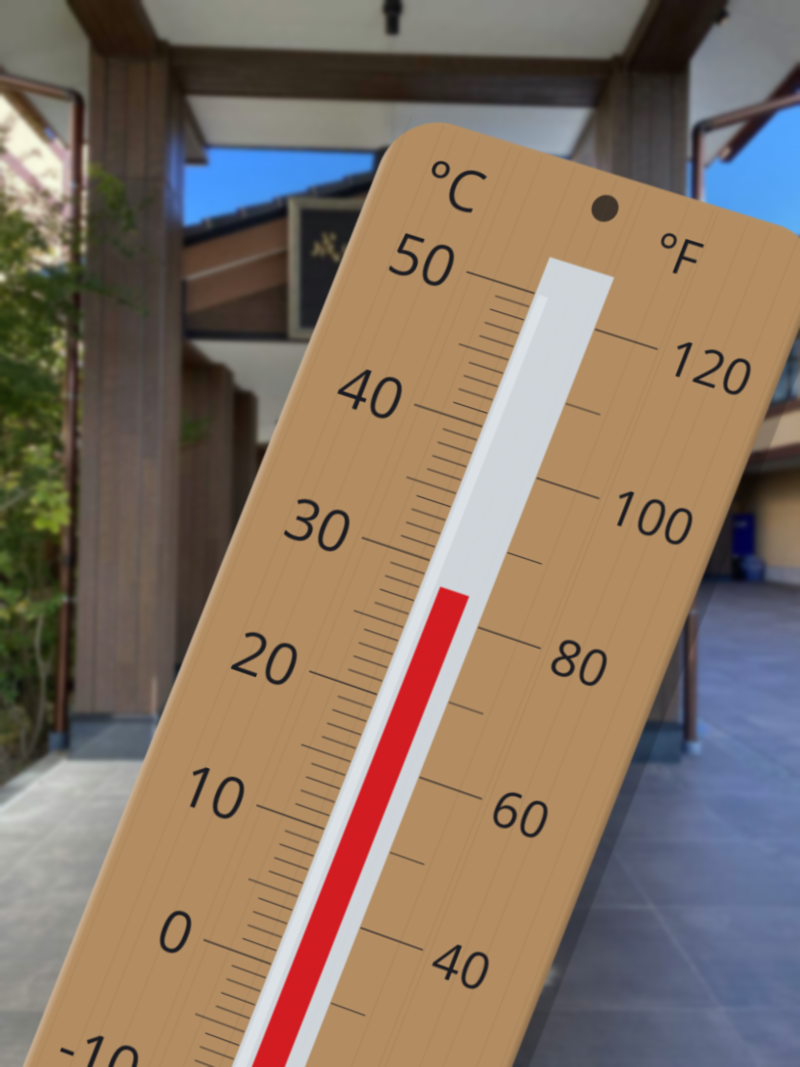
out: 28.5 °C
